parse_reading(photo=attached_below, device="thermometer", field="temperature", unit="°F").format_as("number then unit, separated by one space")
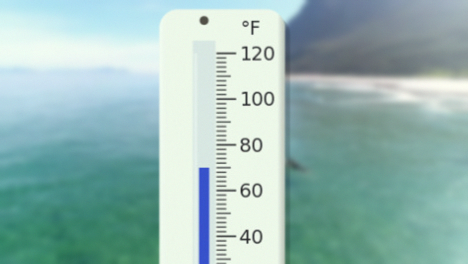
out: 70 °F
